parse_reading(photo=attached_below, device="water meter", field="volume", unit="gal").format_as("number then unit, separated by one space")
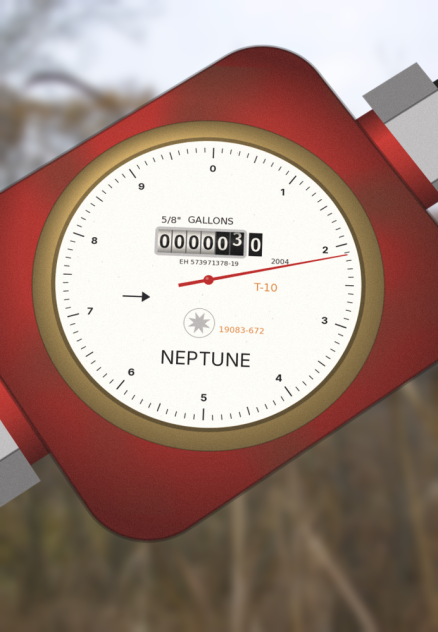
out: 32.1 gal
